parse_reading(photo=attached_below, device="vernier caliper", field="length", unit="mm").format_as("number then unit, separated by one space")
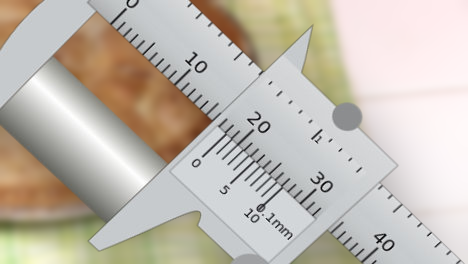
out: 18.2 mm
